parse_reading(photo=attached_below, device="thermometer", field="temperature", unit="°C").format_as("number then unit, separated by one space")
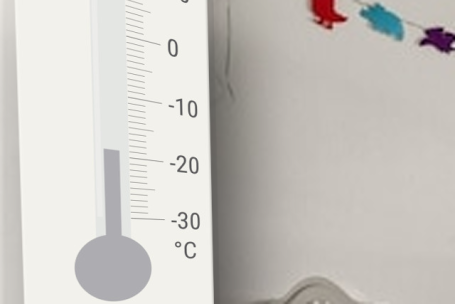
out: -19 °C
